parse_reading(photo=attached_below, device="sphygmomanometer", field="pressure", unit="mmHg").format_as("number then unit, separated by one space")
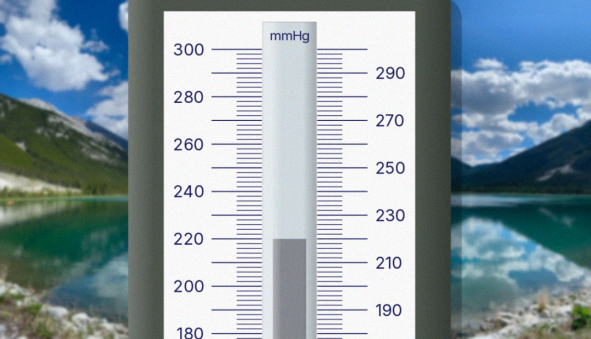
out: 220 mmHg
